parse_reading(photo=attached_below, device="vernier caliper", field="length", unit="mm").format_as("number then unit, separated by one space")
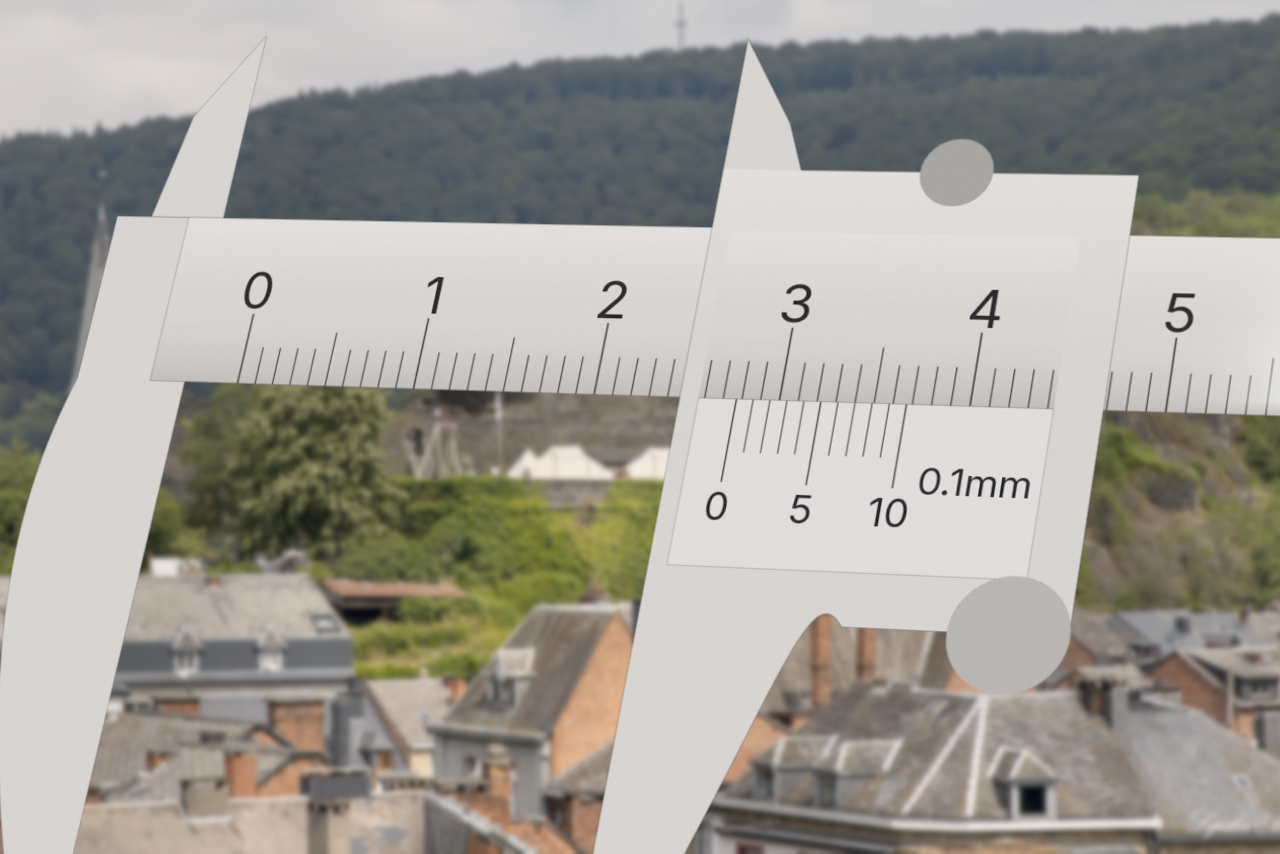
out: 27.7 mm
